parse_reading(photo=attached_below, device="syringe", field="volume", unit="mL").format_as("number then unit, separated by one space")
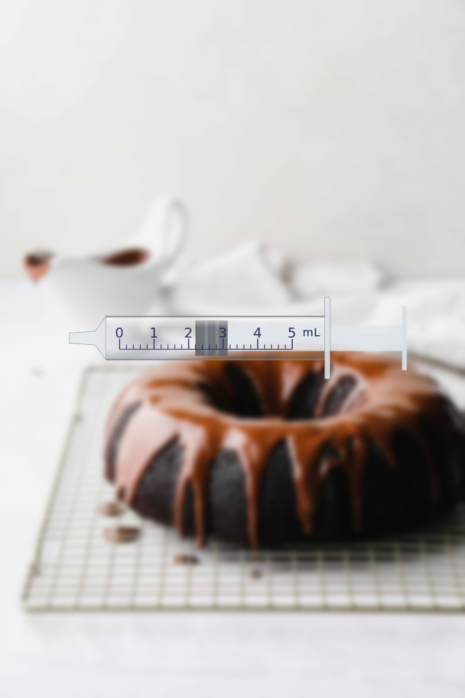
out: 2.2 mL
